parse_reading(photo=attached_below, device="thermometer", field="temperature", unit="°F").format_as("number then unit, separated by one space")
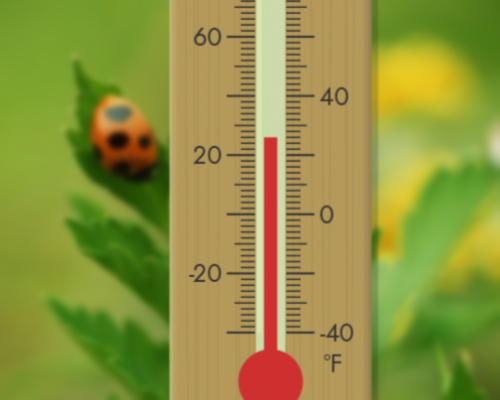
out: 26 °F
